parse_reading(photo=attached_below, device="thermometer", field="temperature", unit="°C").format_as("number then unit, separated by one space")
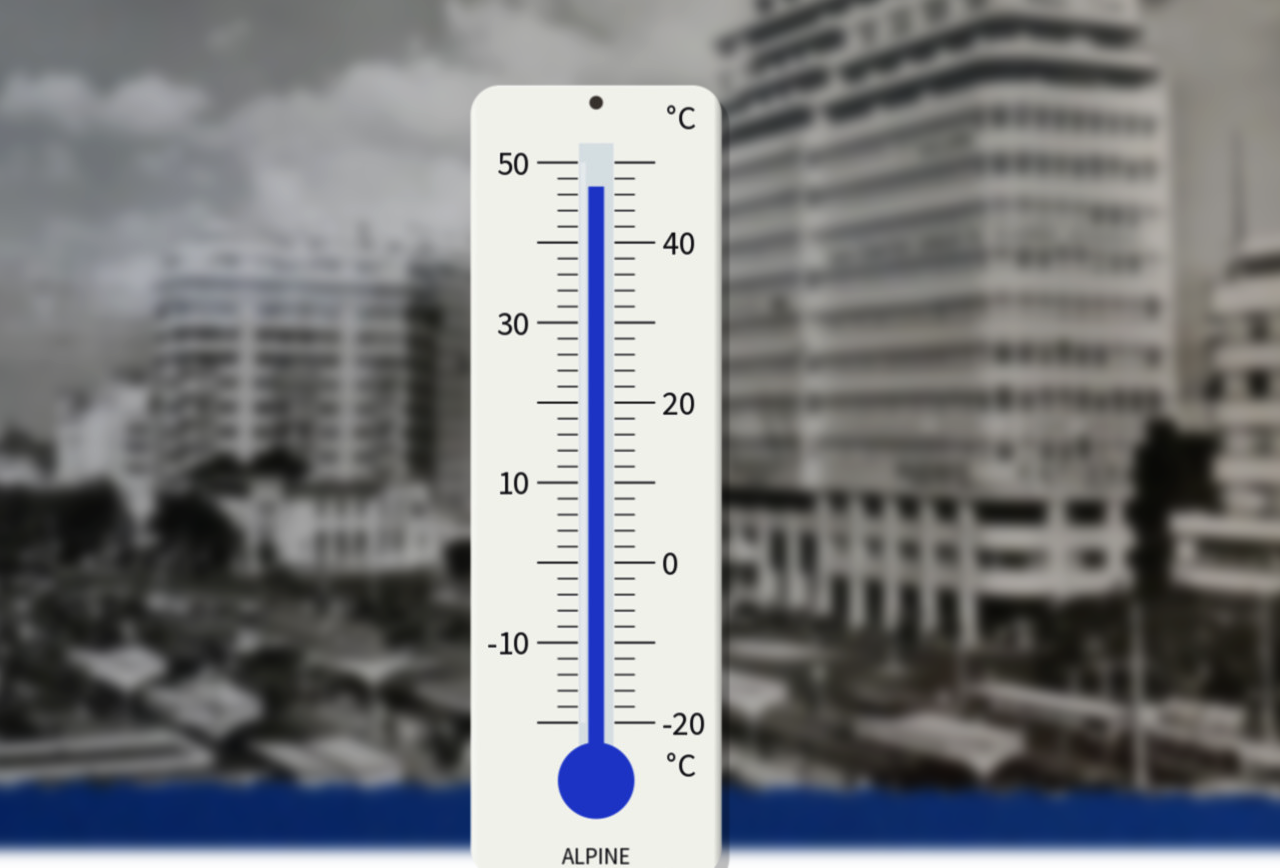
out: 47 °C
